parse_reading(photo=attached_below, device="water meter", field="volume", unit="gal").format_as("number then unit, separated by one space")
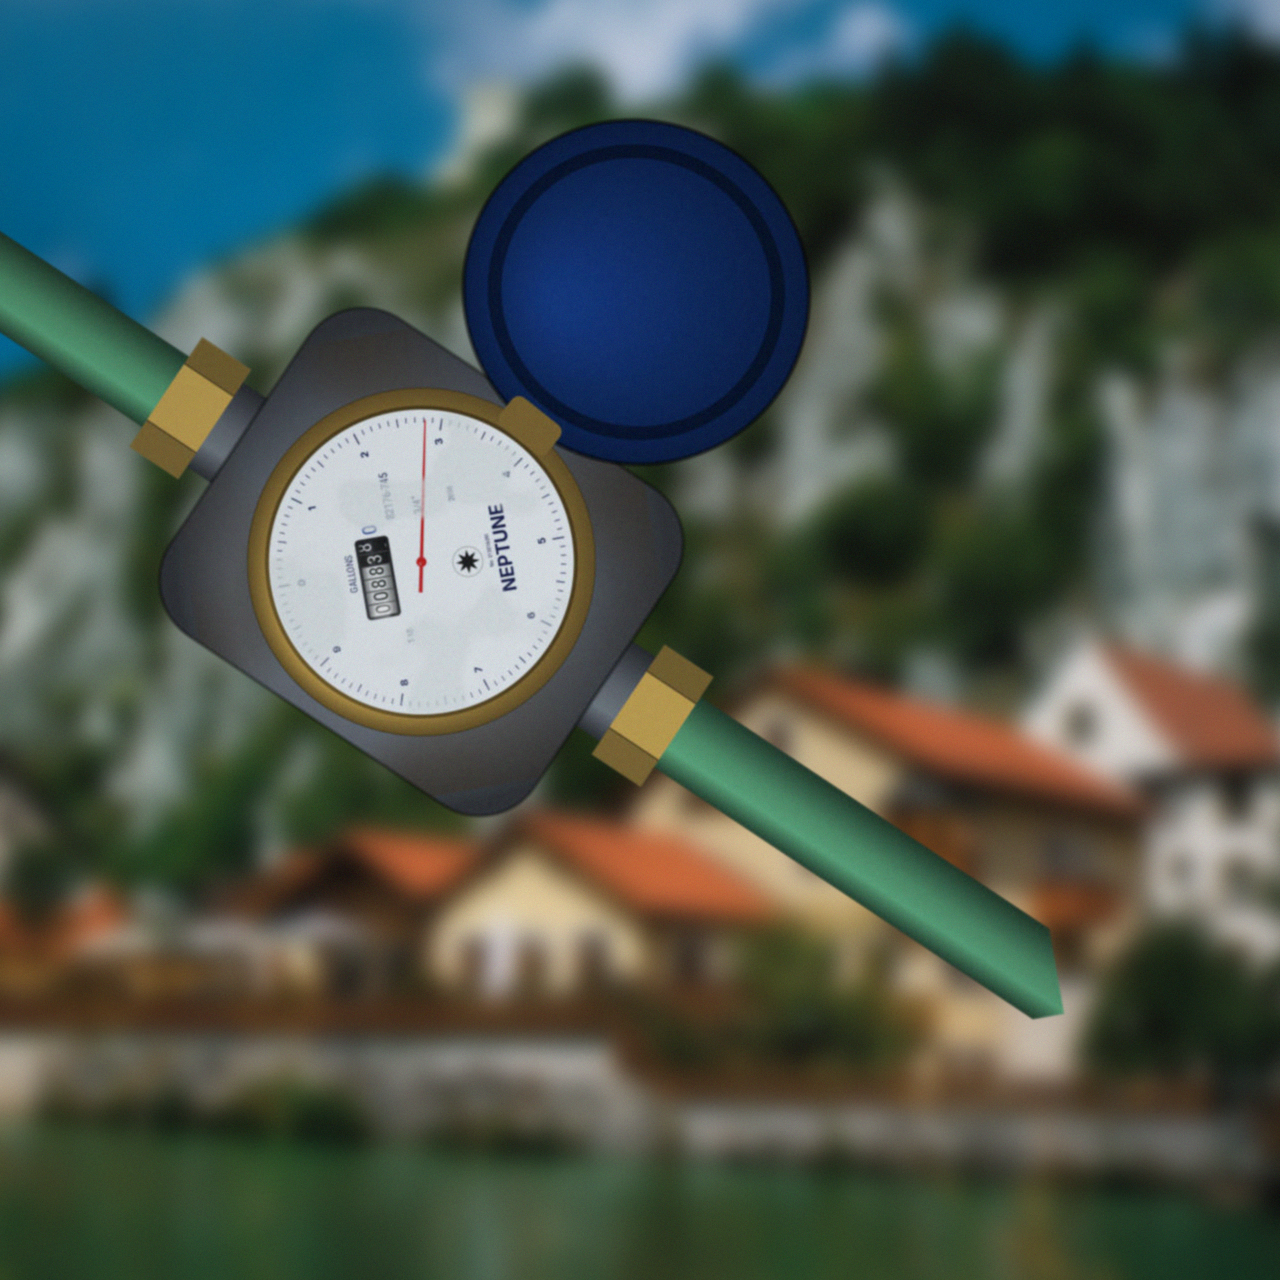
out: 88382.8 gal
